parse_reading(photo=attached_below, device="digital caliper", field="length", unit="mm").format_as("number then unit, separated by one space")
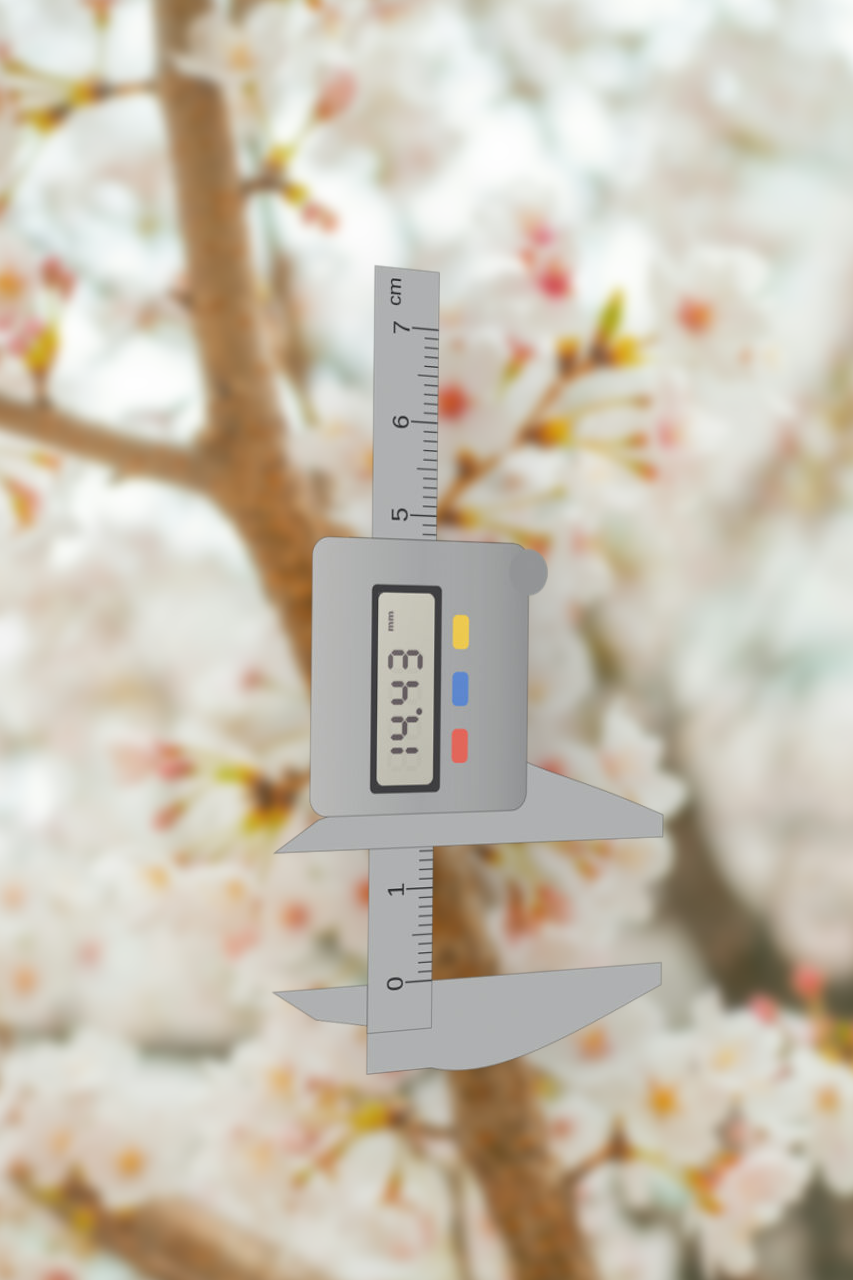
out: 14.43 mm
